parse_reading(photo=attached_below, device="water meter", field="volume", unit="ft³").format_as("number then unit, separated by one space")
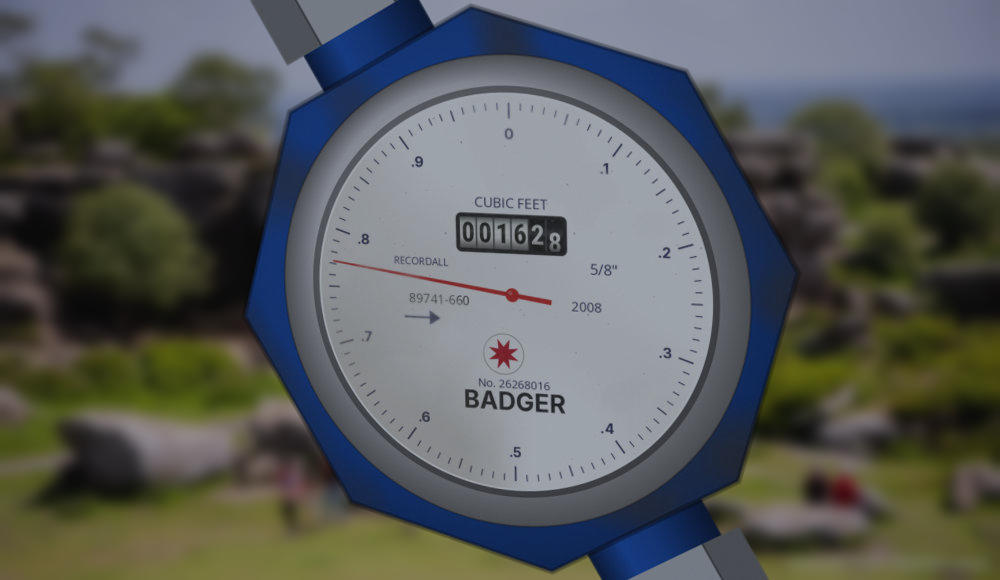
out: 1627.77 ft³
